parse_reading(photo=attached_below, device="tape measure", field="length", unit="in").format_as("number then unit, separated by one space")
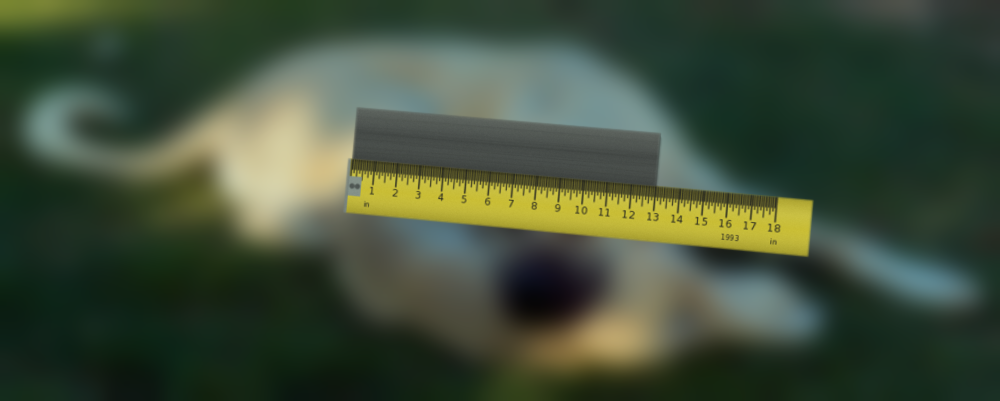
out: 13 in
